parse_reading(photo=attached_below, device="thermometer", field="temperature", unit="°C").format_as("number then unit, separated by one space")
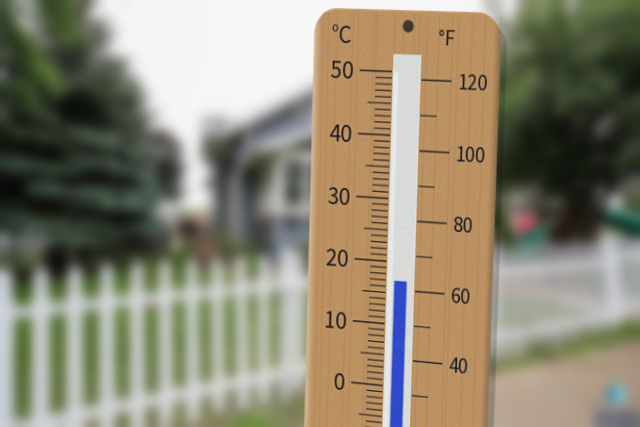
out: 17 °C
